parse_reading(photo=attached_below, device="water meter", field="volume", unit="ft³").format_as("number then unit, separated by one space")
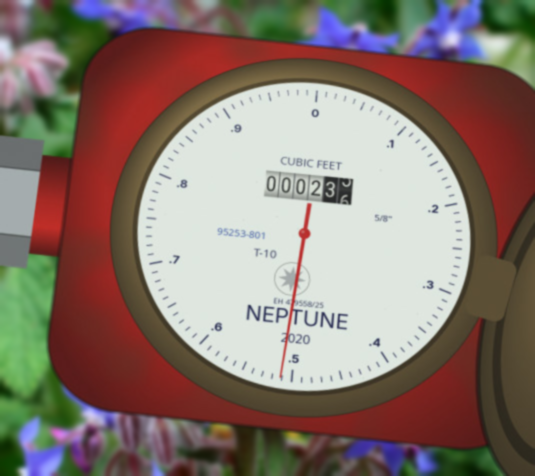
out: 235.51 ft³
